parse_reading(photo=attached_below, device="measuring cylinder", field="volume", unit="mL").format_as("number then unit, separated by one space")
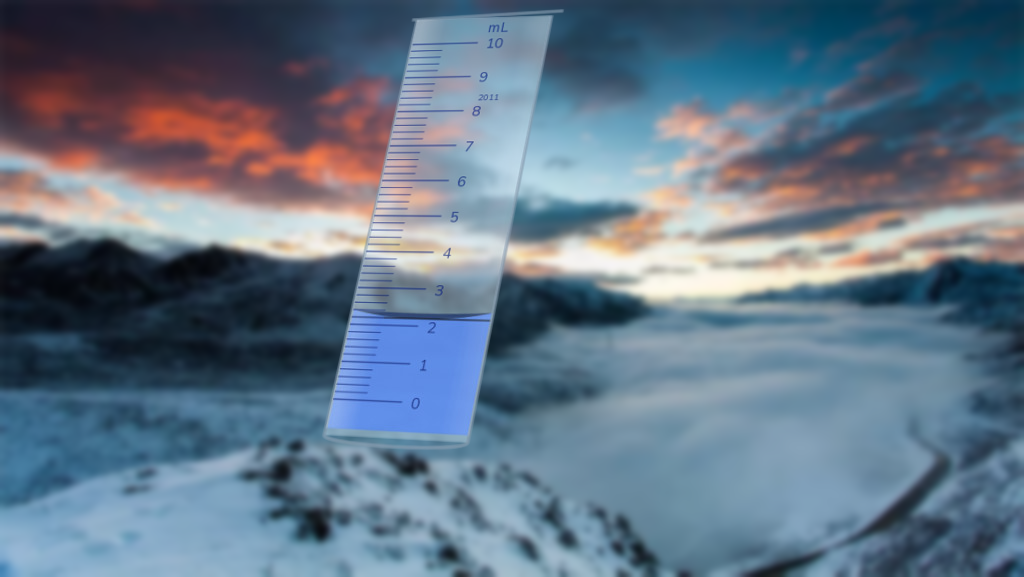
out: 2.2 mL
